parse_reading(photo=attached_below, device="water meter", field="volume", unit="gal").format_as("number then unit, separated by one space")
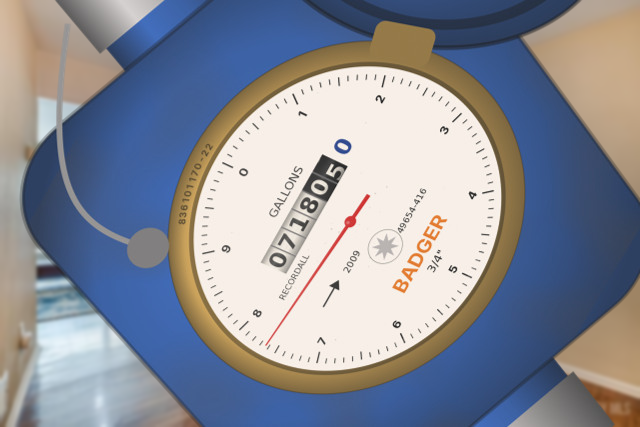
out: 718047.6 gal
